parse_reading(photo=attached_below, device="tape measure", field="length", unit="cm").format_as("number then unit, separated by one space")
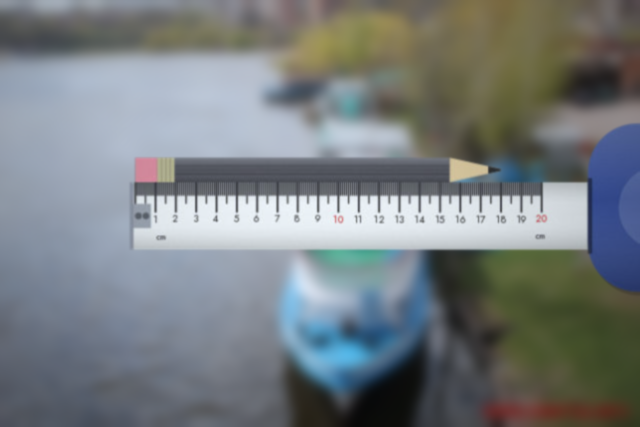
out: 18 cm
